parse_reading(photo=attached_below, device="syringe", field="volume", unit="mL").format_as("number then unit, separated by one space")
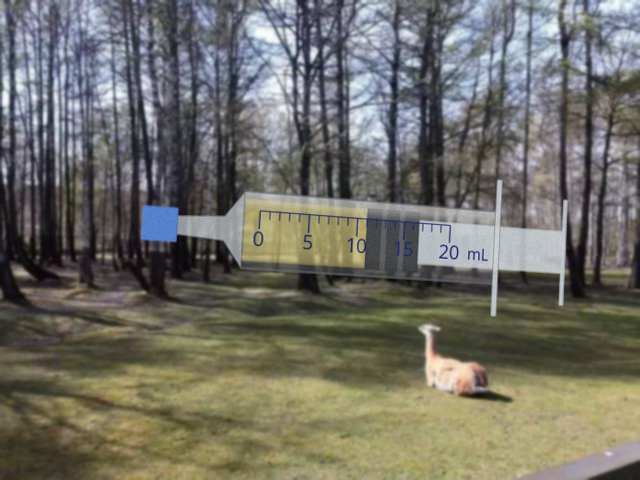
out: 11 mL
